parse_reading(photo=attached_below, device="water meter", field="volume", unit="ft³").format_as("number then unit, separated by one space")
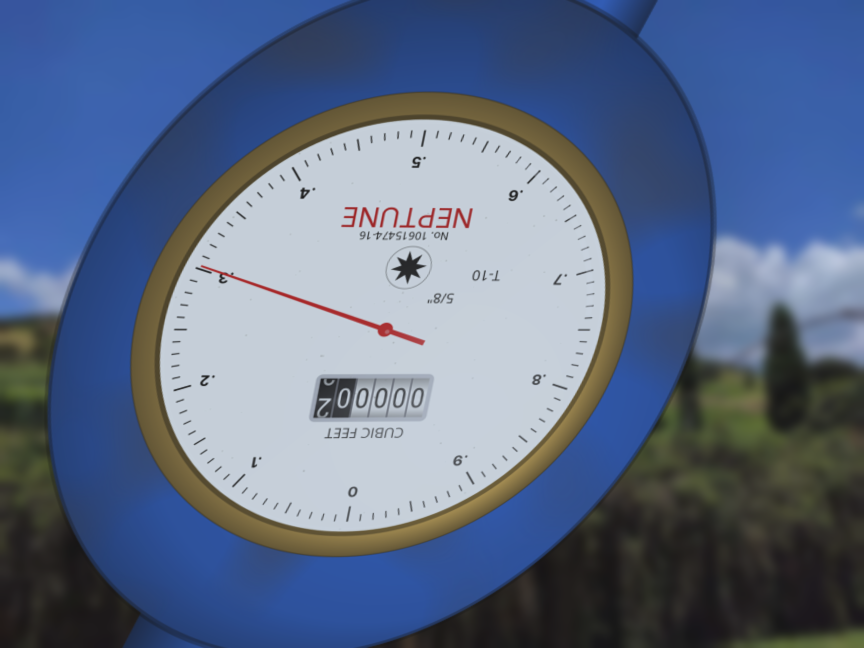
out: 2.30 ft³
